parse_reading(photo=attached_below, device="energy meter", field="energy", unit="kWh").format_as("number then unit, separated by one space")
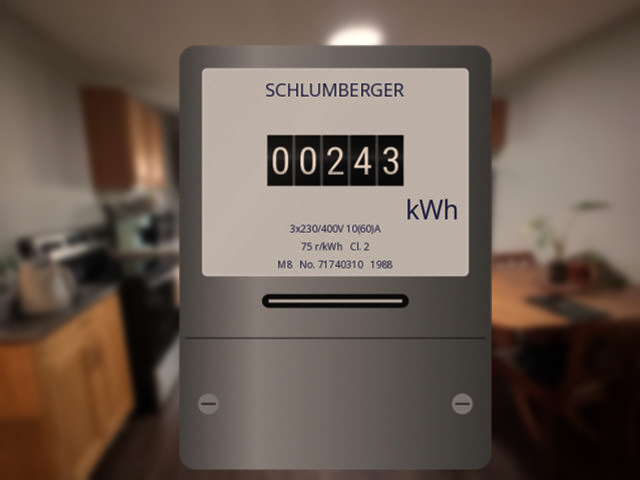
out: 243 kWh
